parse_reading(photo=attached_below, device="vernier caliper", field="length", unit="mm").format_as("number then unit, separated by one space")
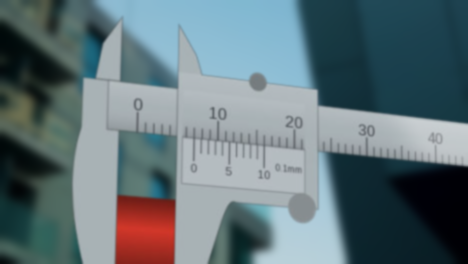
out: 7.0 mm
